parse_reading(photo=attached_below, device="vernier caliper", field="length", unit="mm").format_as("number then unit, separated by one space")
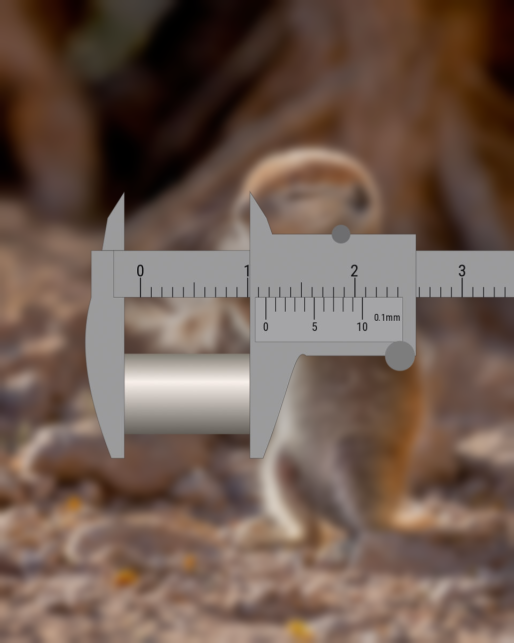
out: 11.7 mm
